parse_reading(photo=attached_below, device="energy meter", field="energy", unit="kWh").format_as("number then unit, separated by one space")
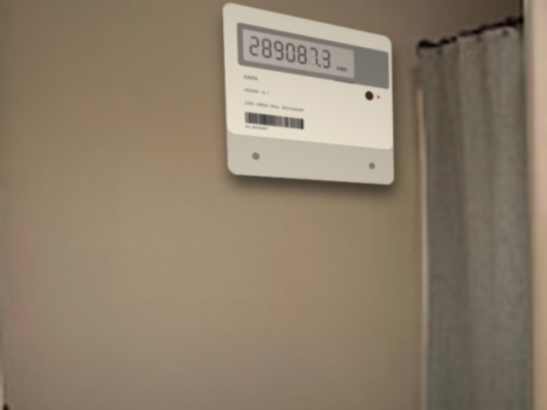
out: 289087.3 kWh
